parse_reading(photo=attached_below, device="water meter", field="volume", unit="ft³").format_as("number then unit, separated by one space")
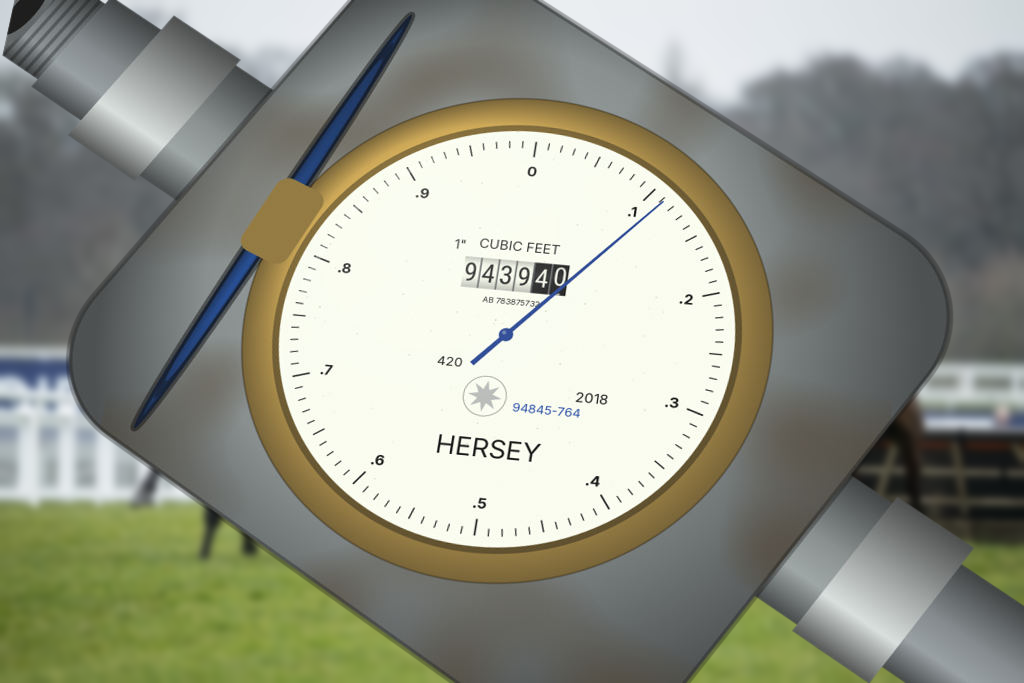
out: 943940.11 ft³
